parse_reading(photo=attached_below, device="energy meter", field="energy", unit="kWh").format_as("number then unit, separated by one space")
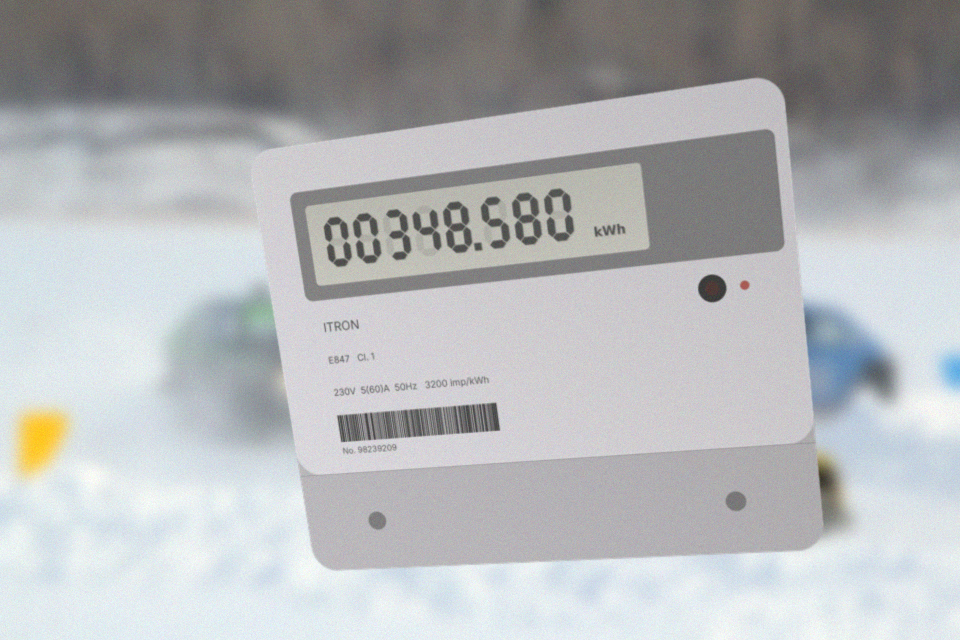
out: 348.580 kWh
